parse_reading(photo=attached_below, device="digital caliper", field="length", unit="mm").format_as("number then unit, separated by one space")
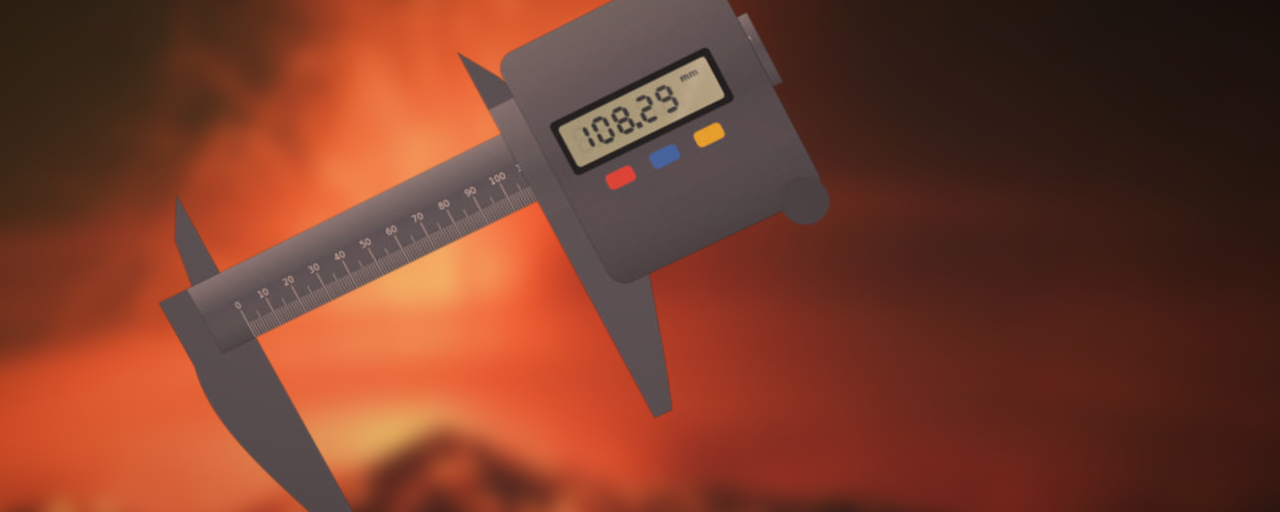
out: 108.29 mm
